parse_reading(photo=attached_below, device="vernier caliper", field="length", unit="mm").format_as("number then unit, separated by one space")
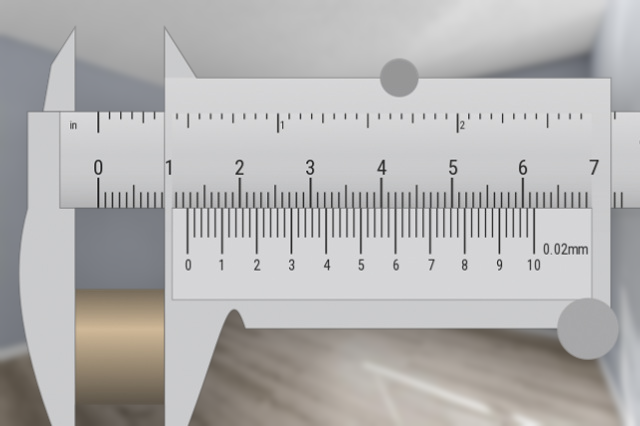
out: 12.6 mm
